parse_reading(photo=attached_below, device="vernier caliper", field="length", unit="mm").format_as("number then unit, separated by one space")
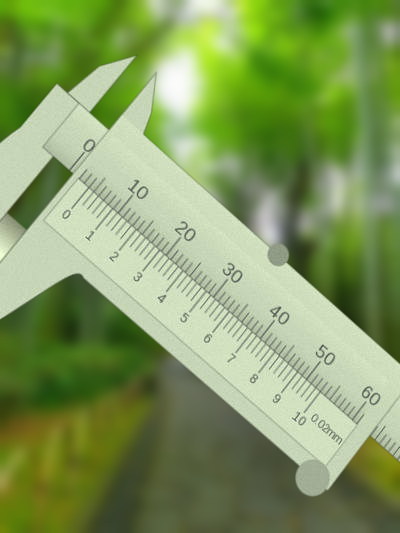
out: 4.0 mm
